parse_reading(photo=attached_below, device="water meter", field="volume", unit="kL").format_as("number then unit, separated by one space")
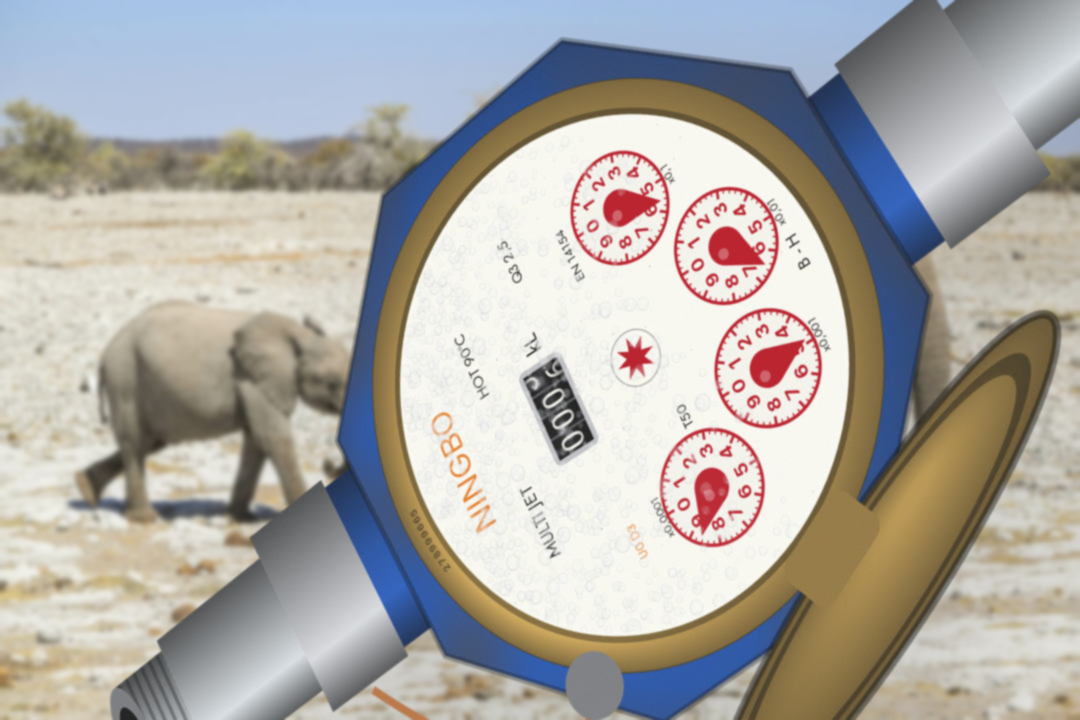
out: 5.5648 kL
